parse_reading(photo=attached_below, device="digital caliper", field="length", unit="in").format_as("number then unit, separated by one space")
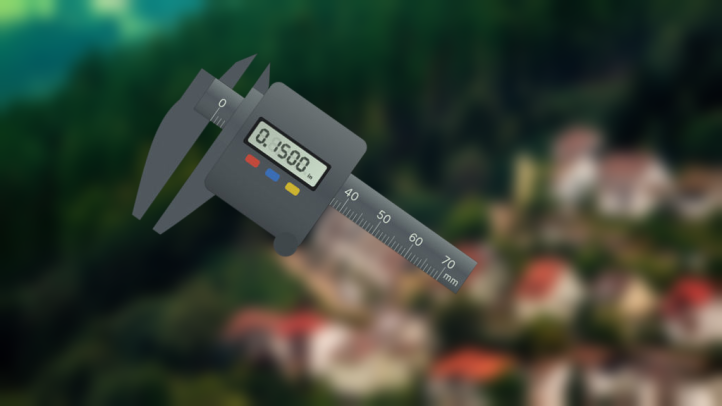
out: 0.1500 in
